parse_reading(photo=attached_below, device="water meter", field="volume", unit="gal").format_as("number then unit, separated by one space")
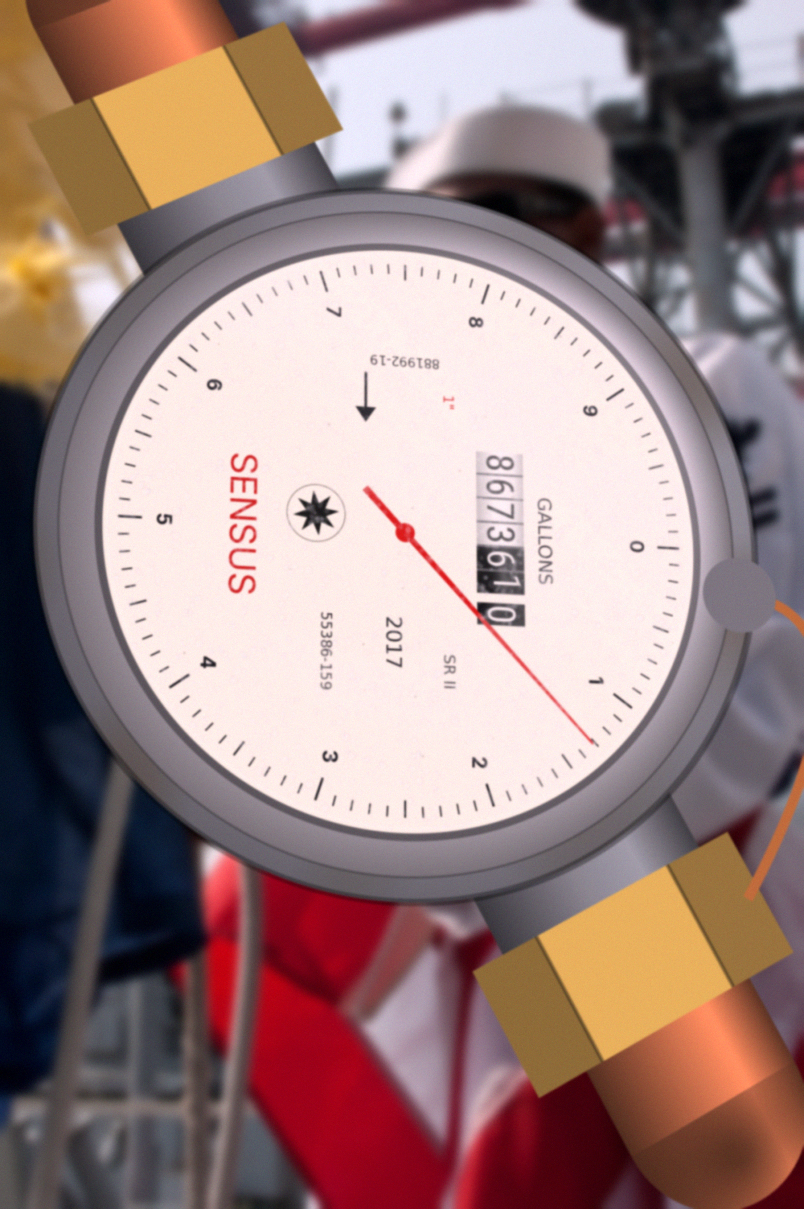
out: 8673611.3 gal
